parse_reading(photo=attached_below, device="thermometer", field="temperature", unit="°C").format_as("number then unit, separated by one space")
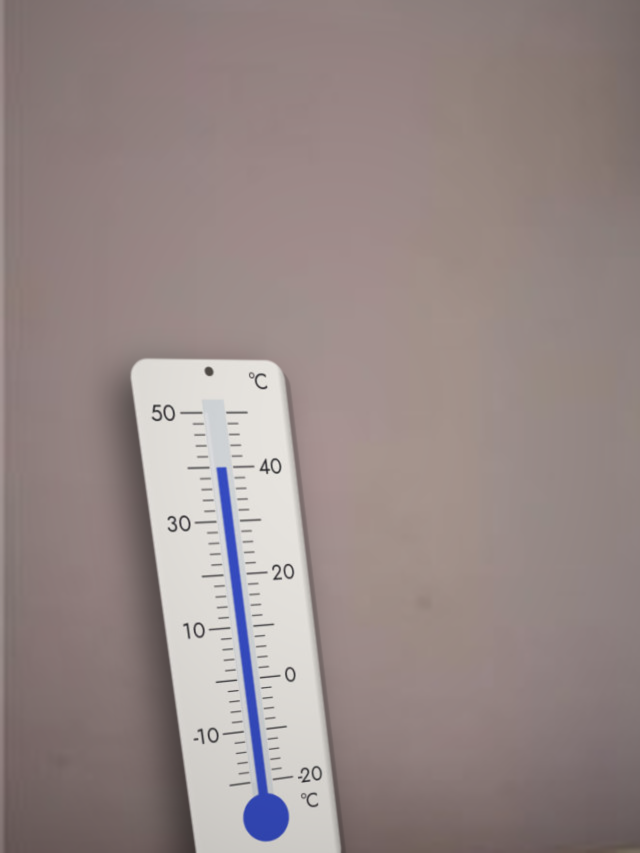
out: 40 °C
